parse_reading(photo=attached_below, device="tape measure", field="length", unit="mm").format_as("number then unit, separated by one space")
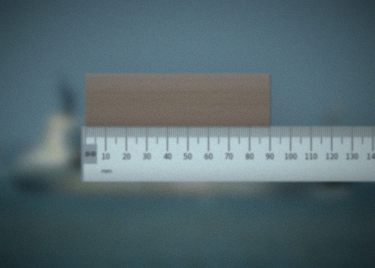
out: 90 mm
